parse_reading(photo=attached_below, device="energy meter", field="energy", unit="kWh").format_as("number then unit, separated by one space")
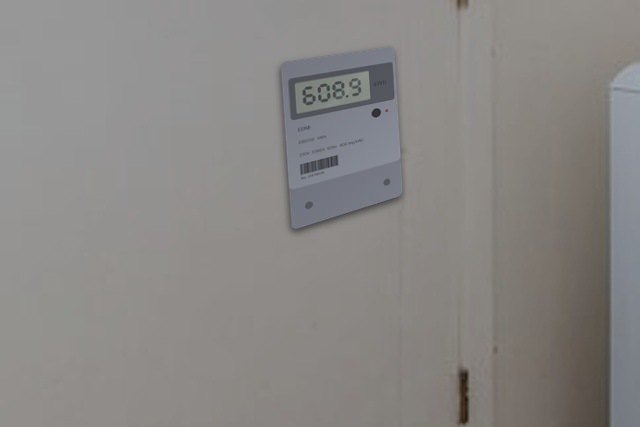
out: 608.9 kWh
